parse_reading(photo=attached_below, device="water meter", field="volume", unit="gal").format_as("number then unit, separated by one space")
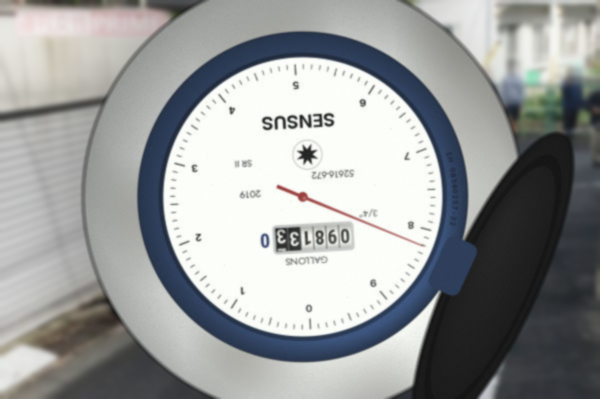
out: 981328.2 gal
